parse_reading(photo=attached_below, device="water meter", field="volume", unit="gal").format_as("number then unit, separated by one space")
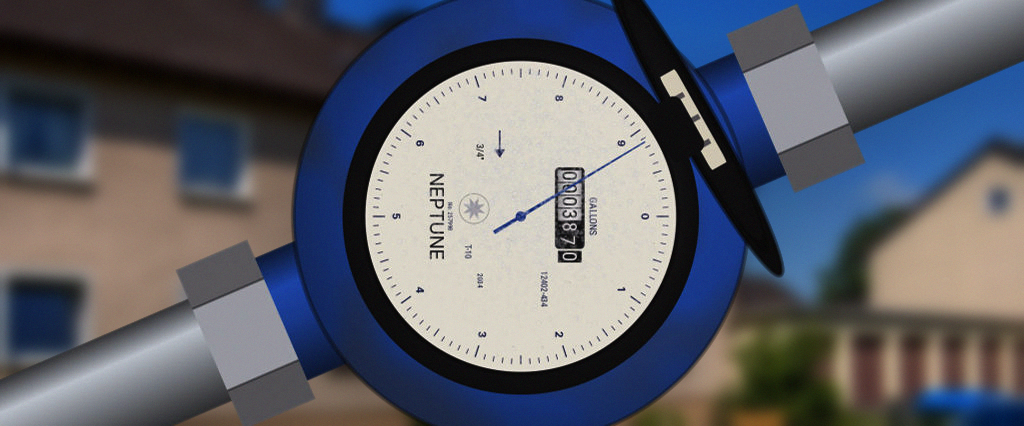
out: 3869.1 gal
